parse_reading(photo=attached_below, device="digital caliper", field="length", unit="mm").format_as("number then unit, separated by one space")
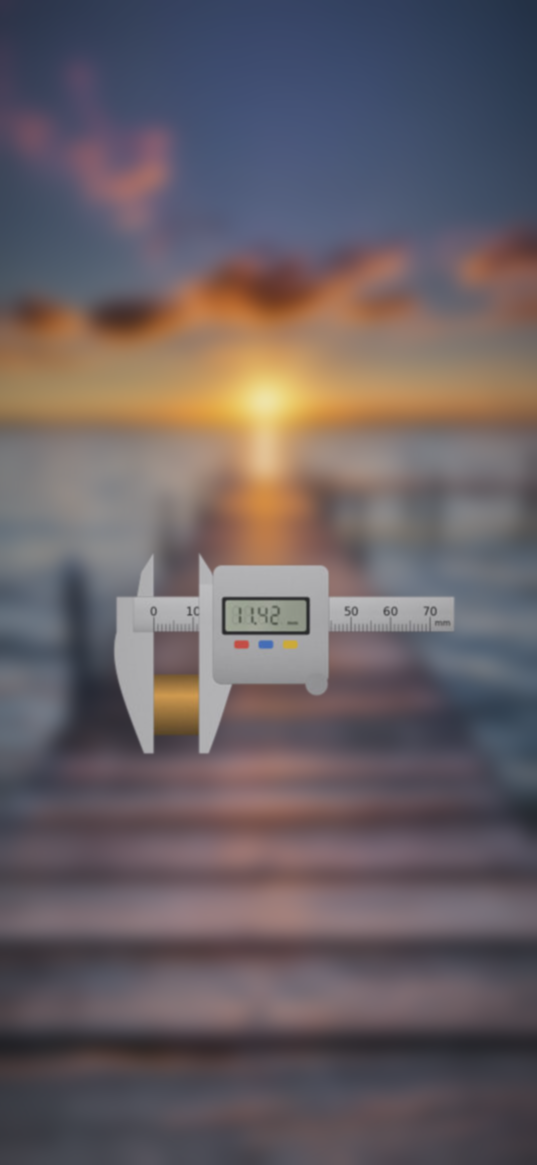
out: 11.42 mm
